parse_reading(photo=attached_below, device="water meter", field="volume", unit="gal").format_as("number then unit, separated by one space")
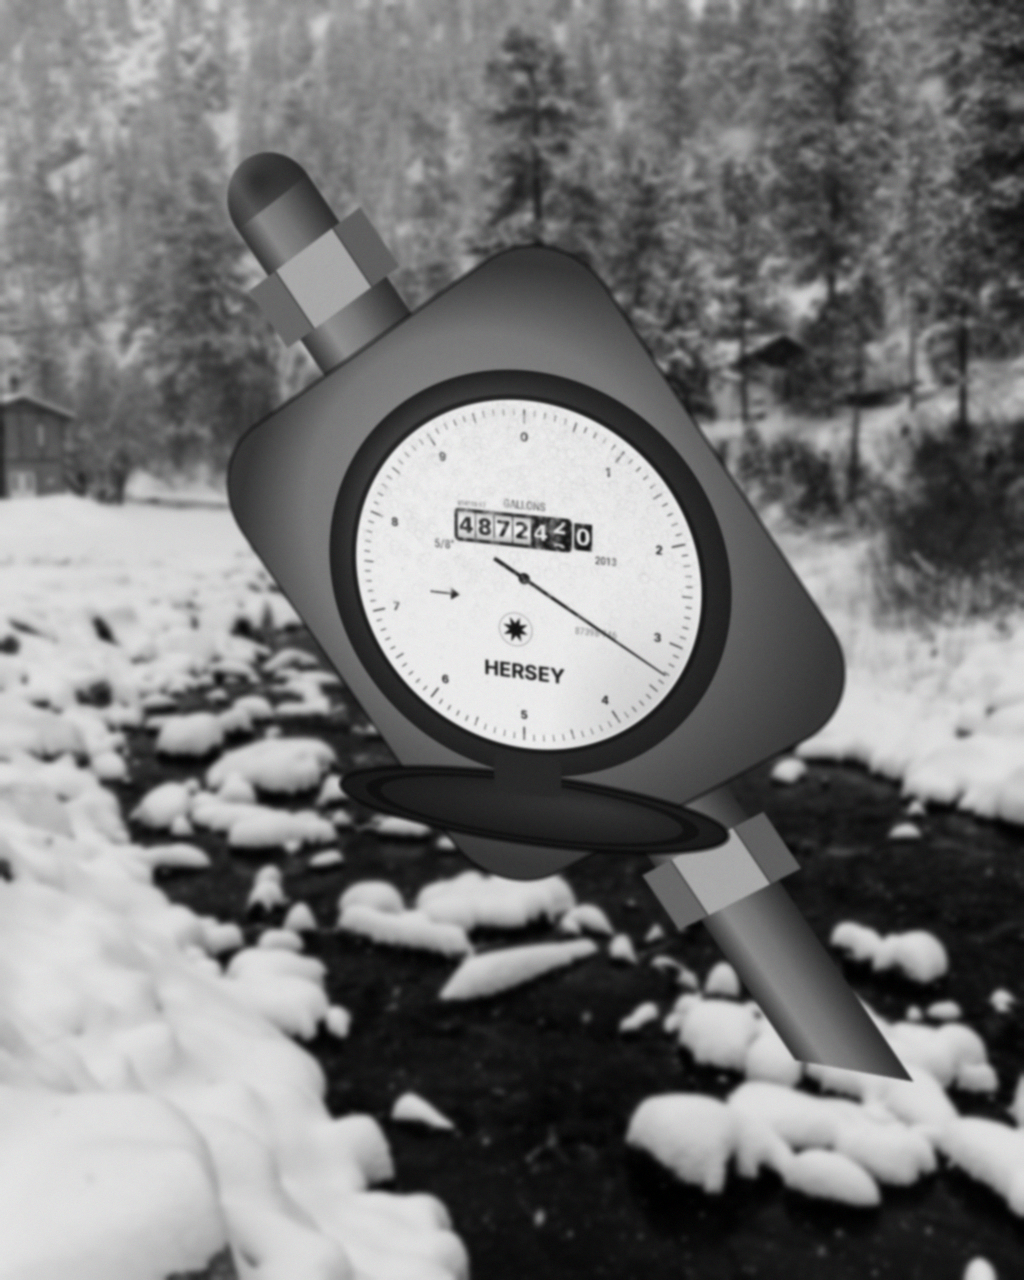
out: 4872423.3 gal
